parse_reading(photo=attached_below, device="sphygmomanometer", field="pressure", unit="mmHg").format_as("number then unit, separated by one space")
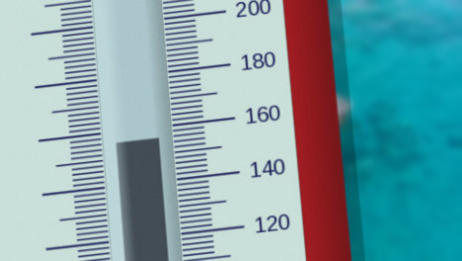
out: 156 mmHg
